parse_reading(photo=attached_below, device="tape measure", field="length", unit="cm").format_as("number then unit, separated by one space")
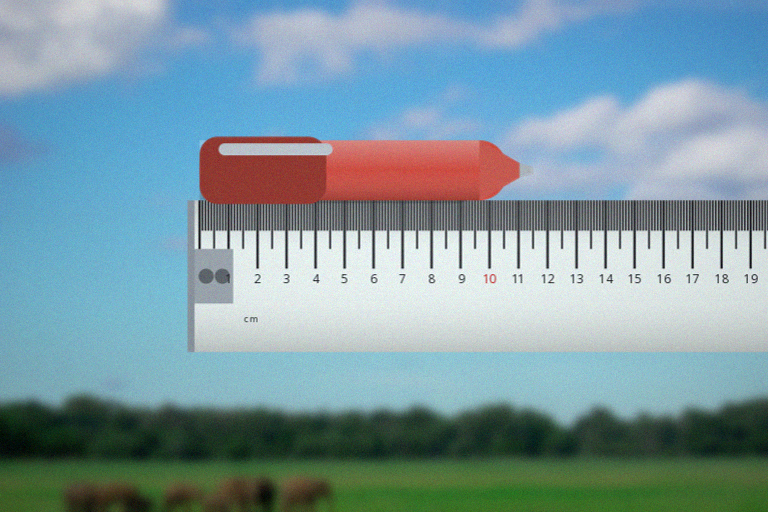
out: 11.5 cm
